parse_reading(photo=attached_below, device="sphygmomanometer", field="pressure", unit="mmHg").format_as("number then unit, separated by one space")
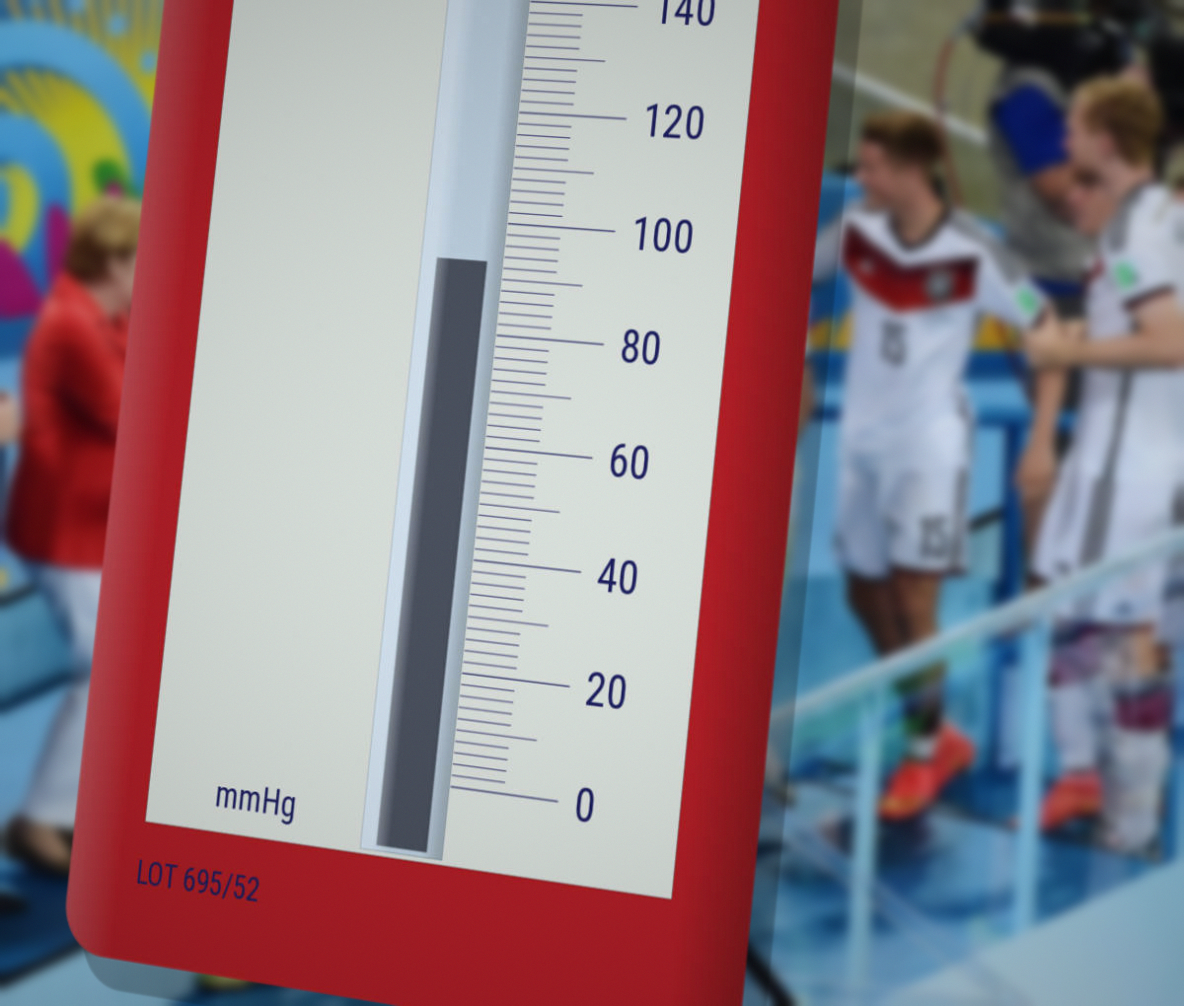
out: 93 mmHg
